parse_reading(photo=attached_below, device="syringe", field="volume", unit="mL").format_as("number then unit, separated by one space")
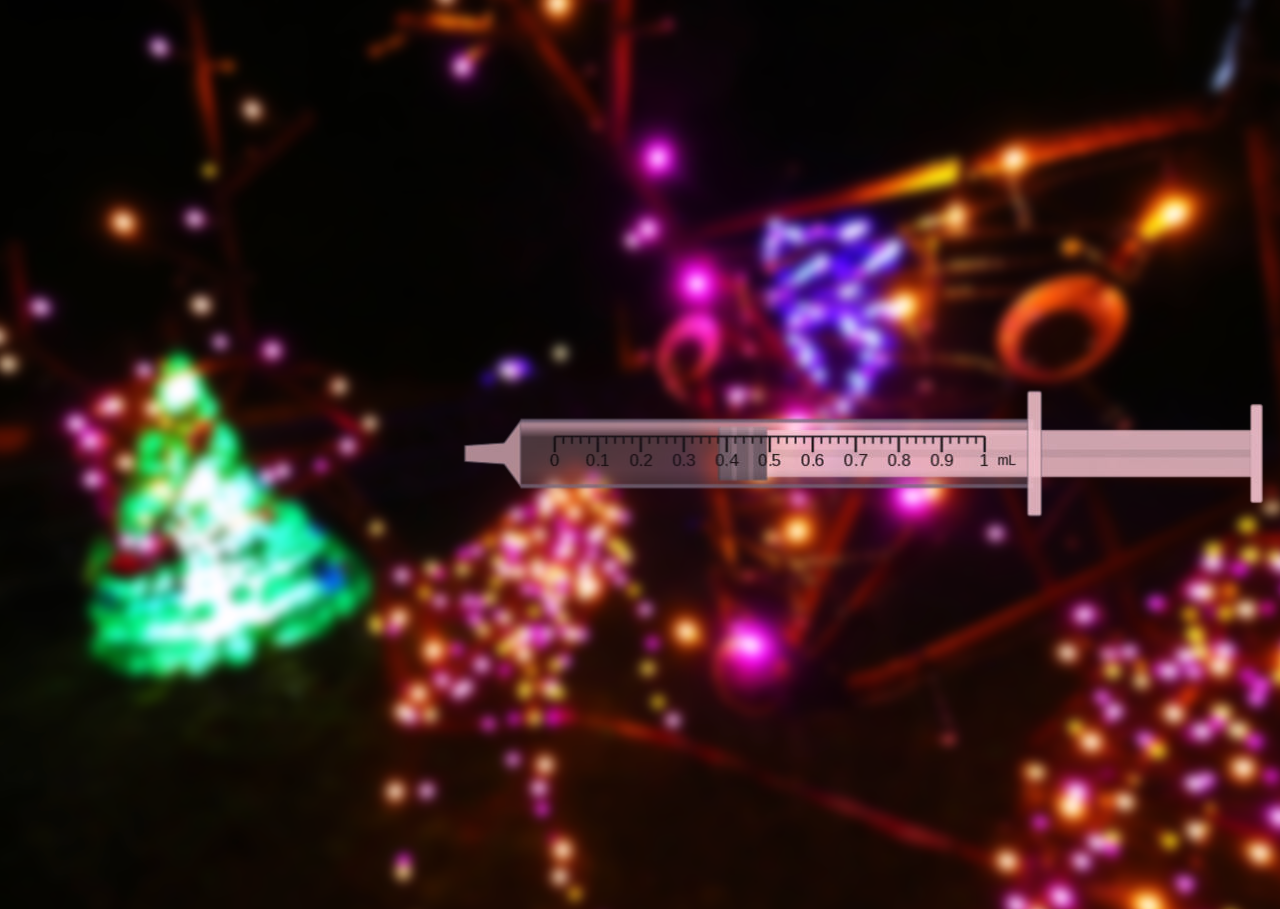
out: 0.38 mL
